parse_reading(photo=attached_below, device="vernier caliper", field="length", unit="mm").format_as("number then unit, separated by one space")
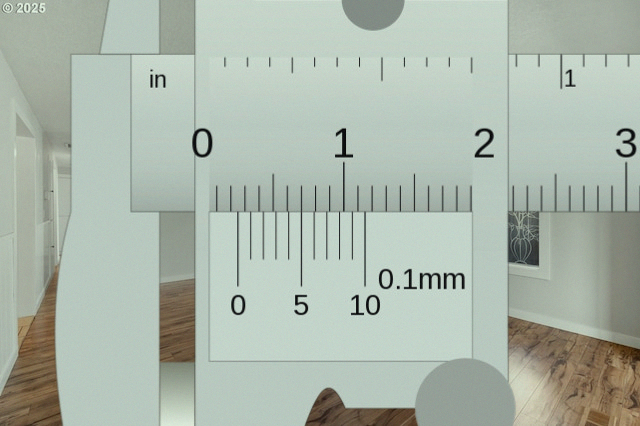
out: 2.5 mm
